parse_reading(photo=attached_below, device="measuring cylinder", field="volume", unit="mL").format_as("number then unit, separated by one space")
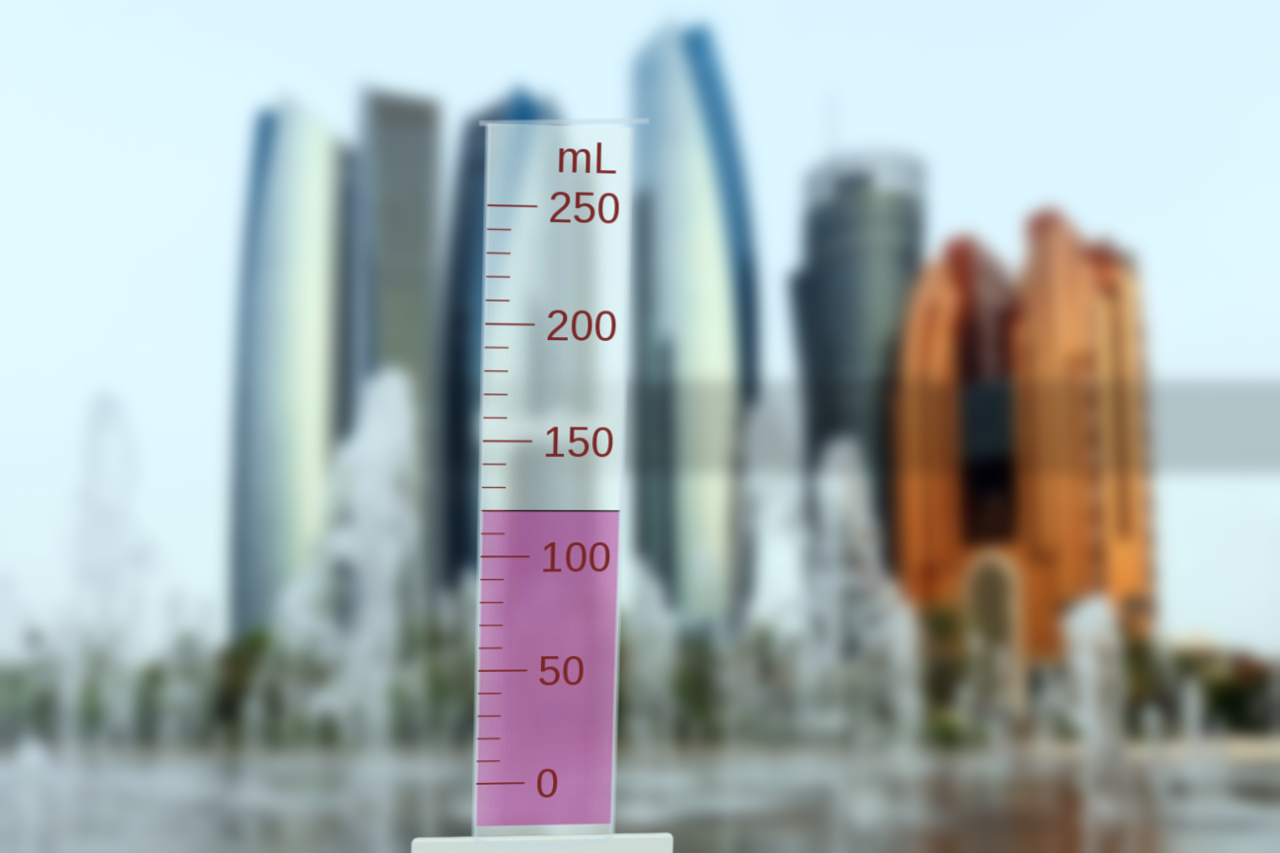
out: 120 mL
